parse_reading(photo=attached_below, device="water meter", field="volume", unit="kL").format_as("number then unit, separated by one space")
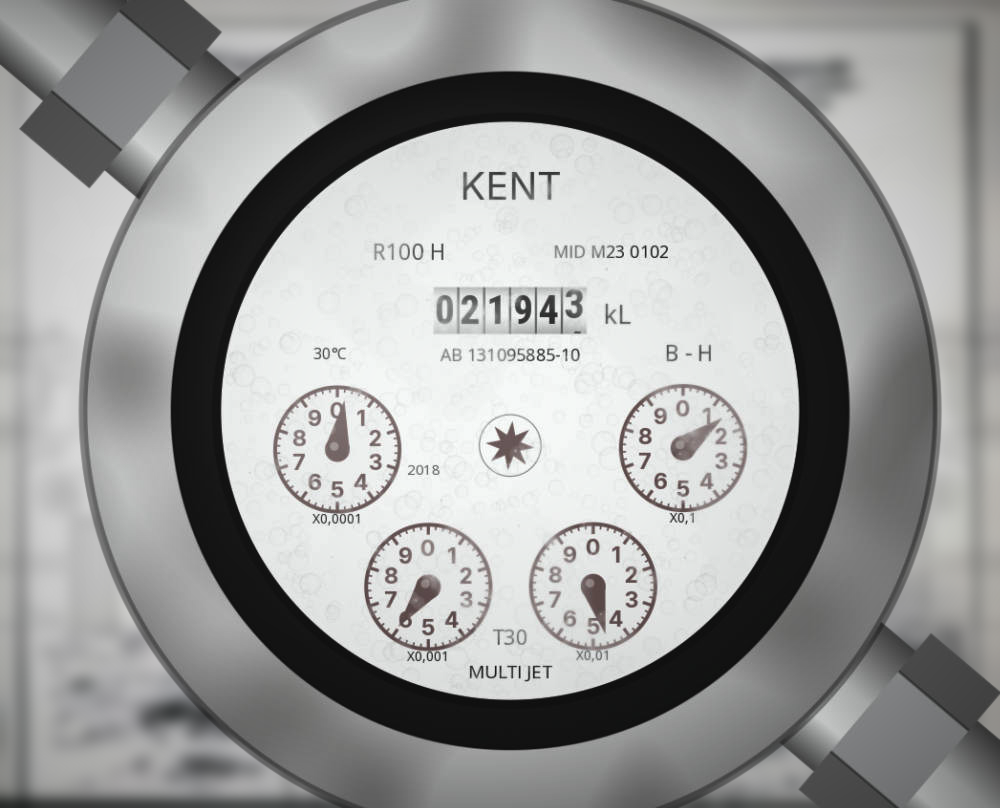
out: 21943.1460 kL
